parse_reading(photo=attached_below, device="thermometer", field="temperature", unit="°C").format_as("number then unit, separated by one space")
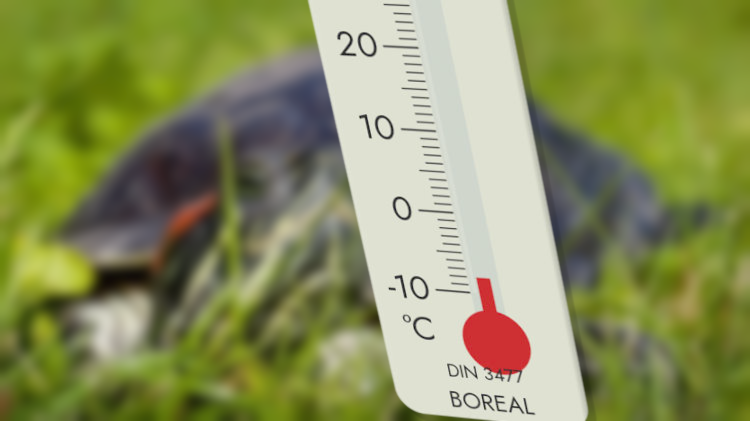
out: -8 °C
